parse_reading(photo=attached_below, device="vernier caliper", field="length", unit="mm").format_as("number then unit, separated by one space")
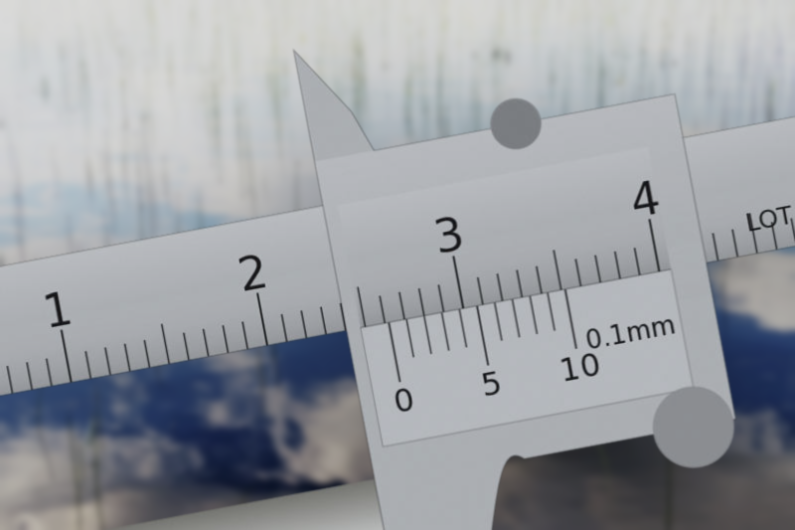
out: 26.2 mm
